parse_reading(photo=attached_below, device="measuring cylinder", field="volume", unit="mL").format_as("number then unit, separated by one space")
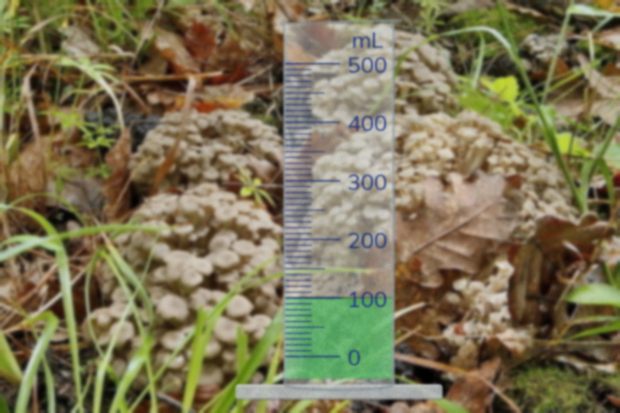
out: 100 mL
